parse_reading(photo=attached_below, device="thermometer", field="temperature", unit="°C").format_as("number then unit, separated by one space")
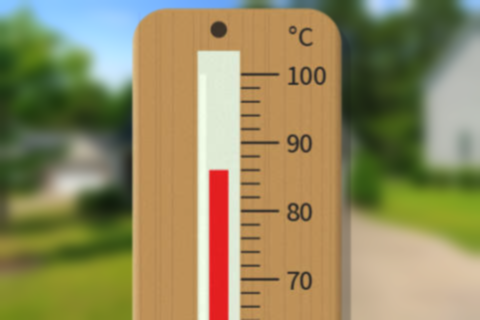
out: 86 °C
